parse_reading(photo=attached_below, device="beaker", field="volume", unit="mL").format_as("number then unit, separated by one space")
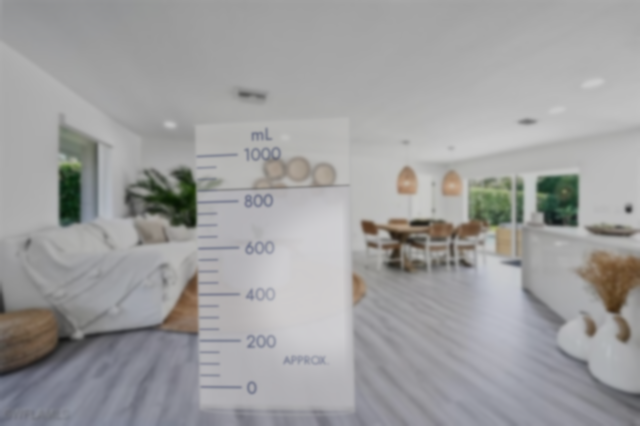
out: 850 mL
